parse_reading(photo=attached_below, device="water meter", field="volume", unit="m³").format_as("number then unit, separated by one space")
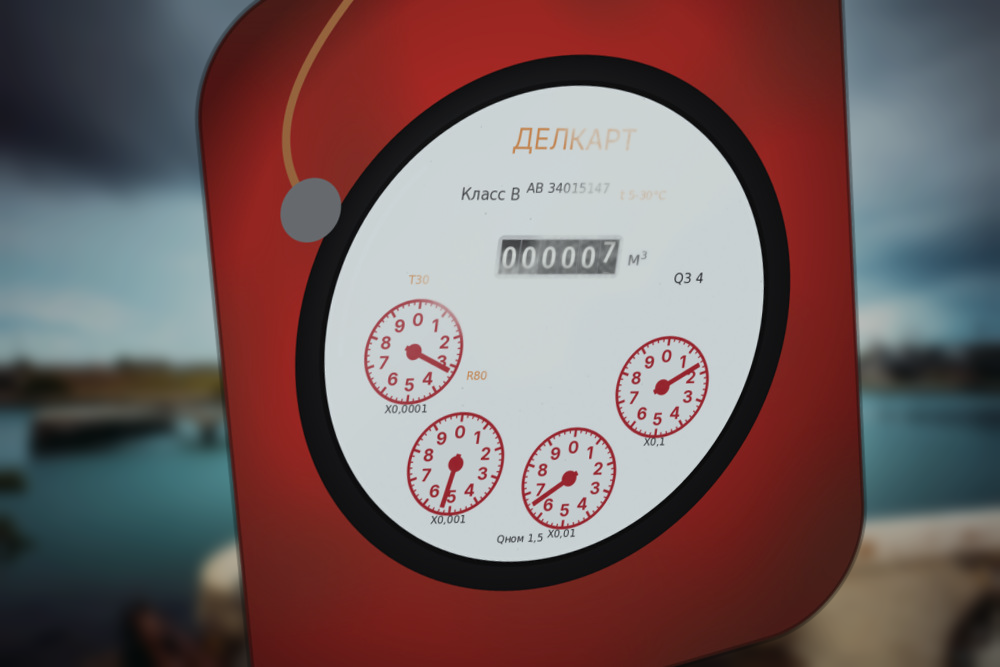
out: 7.1653 m³
